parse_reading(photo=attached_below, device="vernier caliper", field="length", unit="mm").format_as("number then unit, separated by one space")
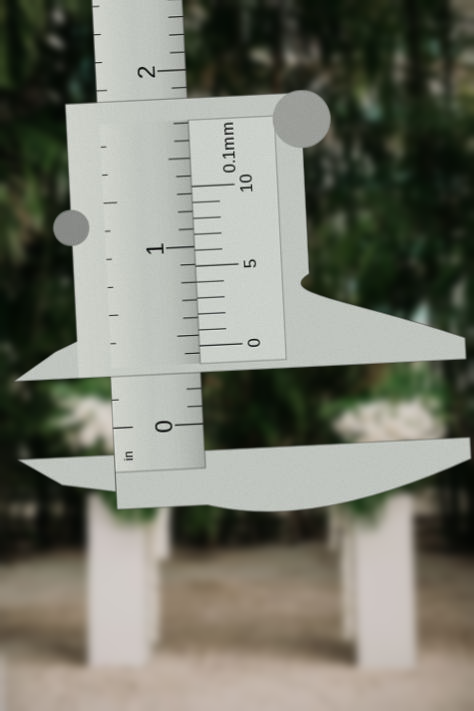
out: 4.4 mm
